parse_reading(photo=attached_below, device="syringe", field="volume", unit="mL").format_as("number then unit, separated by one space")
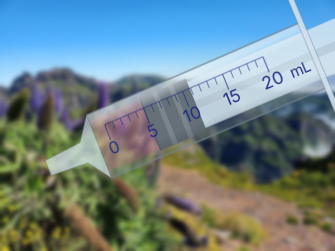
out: 5 mL
